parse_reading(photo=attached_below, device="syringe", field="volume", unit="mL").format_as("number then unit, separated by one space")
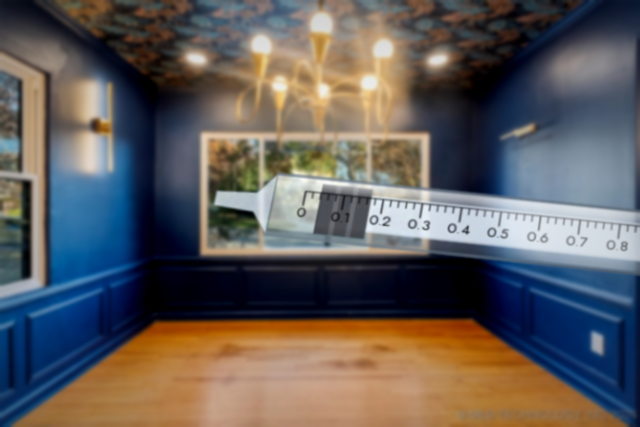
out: 0.04 mL
